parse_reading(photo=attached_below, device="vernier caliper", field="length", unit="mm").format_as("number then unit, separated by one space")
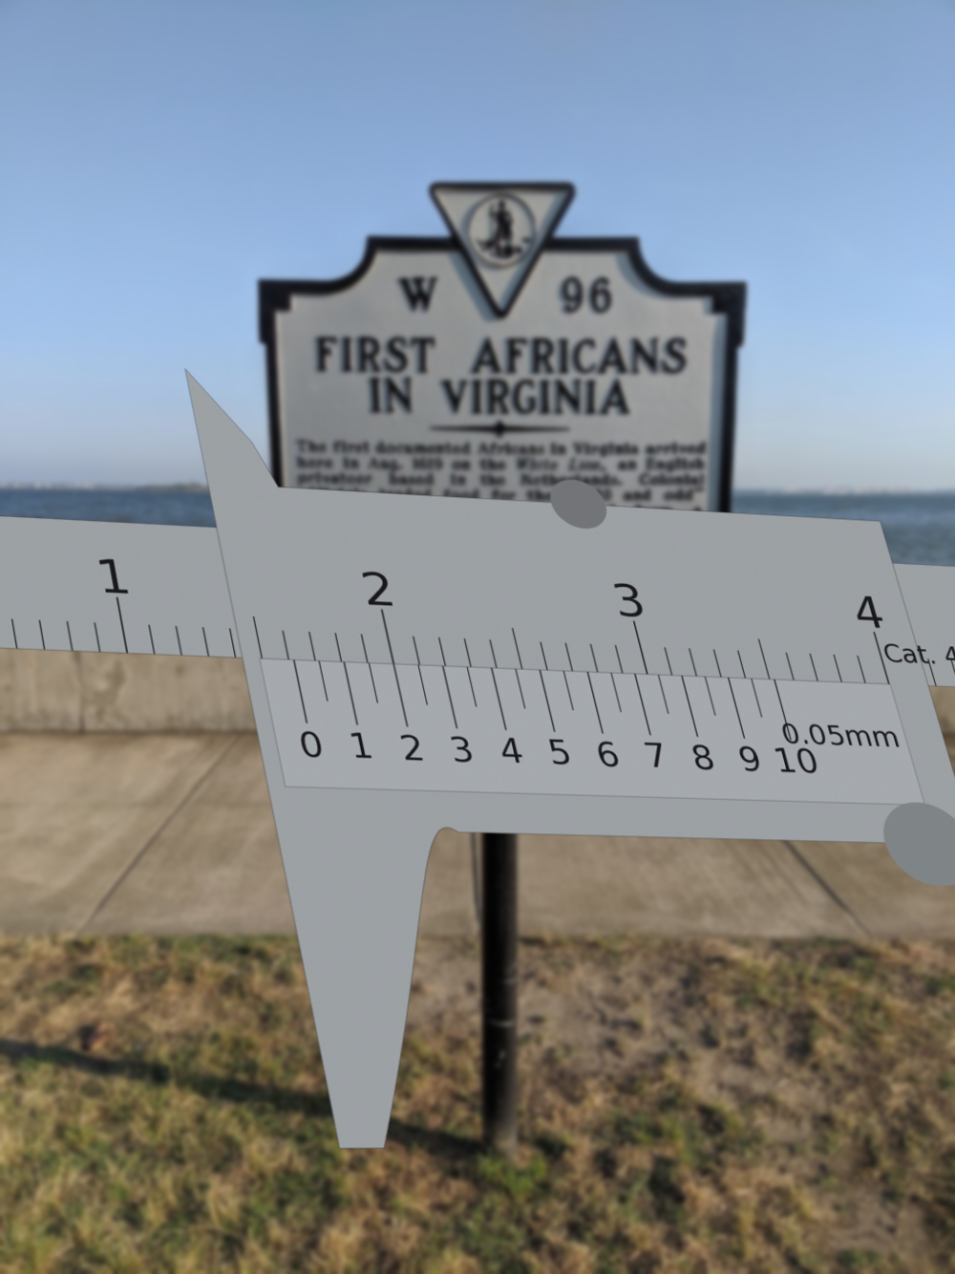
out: 16.20 mm
